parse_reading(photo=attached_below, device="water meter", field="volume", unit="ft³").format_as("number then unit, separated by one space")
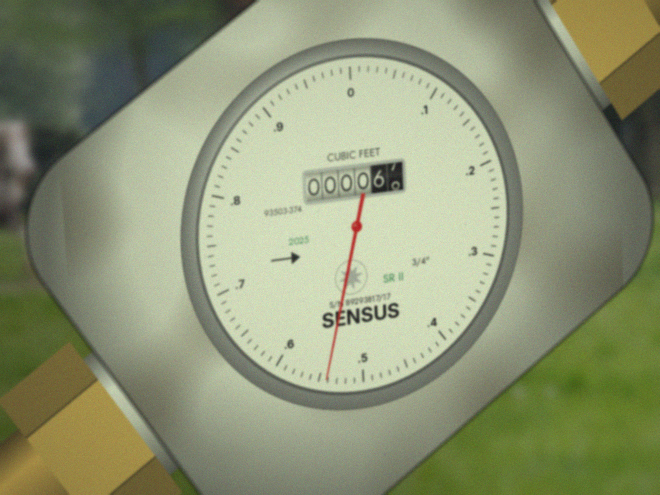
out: 67.54 ft³
